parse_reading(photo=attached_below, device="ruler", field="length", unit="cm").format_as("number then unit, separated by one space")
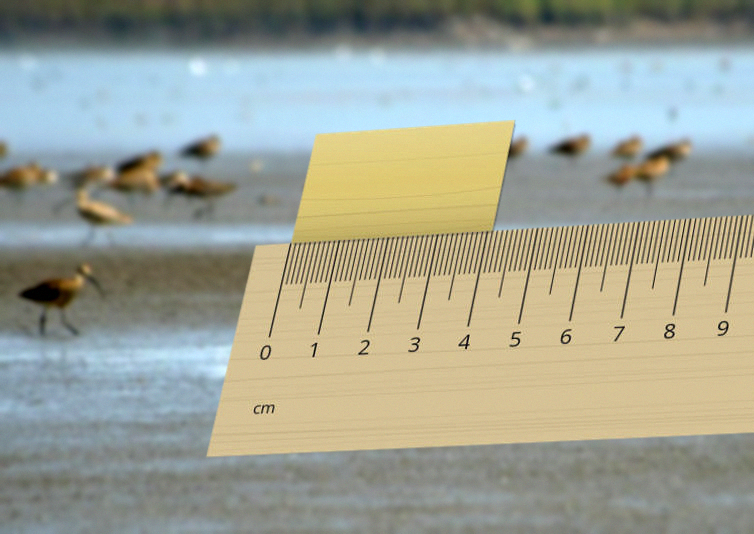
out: 4.1 cm
